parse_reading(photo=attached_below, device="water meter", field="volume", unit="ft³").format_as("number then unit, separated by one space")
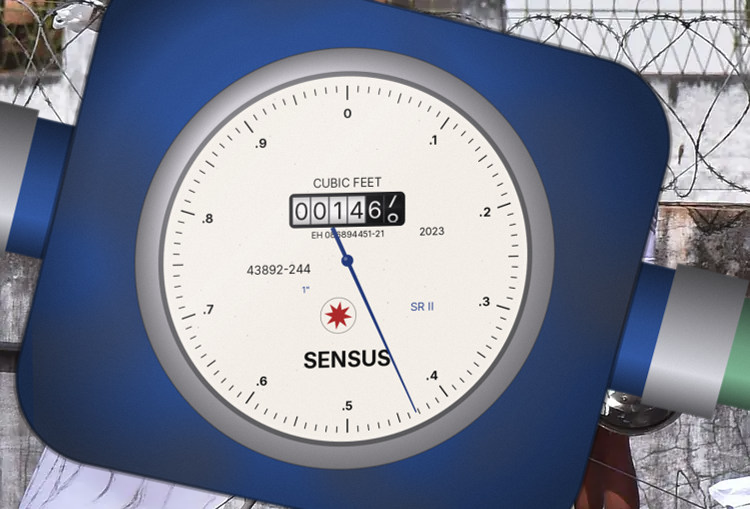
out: 1467.43 ft³
